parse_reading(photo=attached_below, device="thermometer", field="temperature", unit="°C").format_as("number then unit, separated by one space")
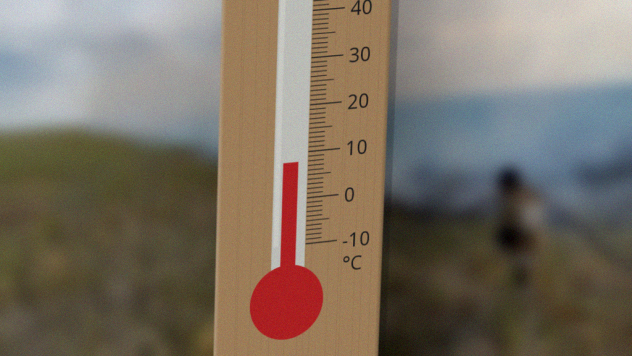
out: 8 °C
